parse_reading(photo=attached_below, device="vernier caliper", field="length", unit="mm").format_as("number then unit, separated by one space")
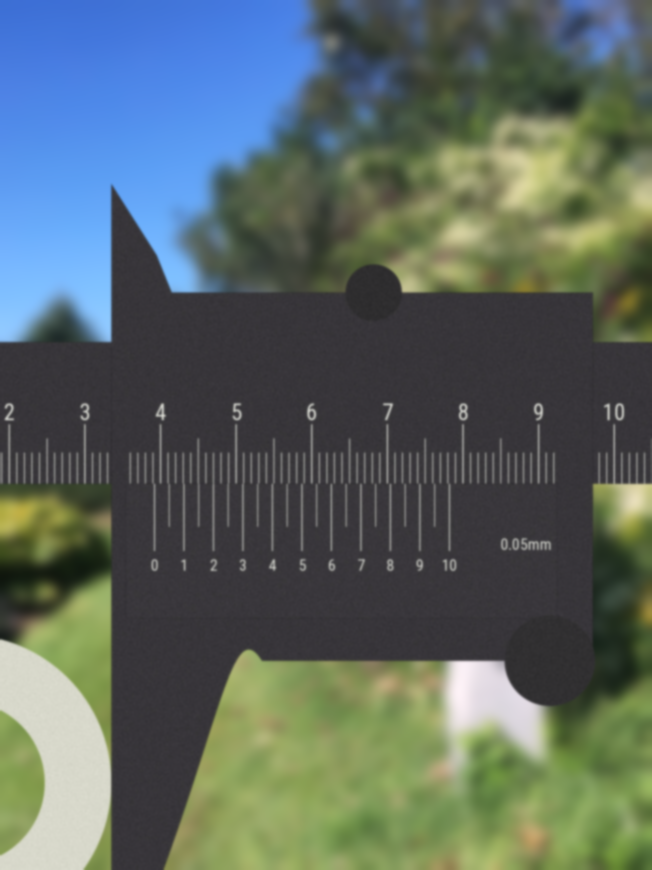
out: 39.2 mm
